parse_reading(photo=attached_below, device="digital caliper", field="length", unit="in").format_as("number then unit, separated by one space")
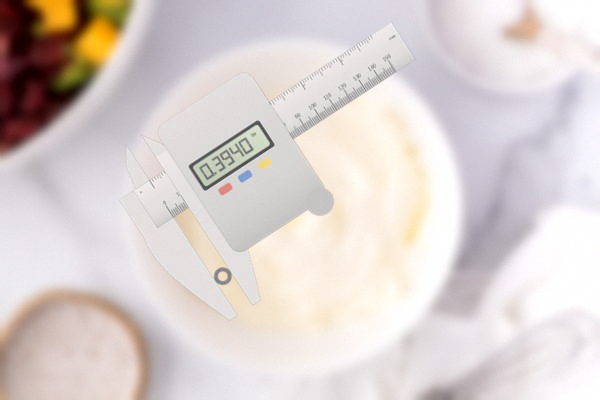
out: 0.3940 in
